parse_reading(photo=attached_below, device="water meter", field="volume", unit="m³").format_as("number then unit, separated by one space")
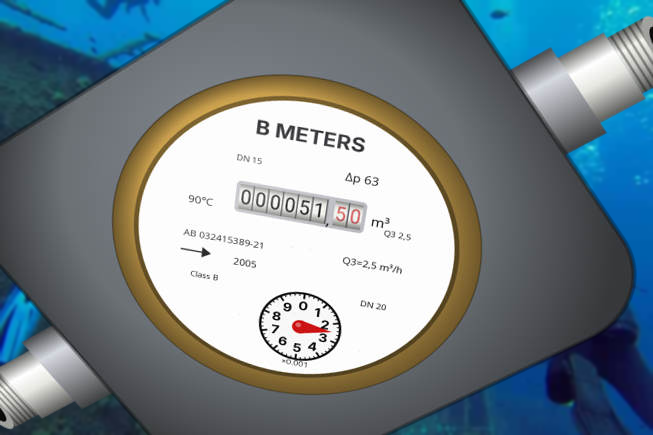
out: 51.502 m³
